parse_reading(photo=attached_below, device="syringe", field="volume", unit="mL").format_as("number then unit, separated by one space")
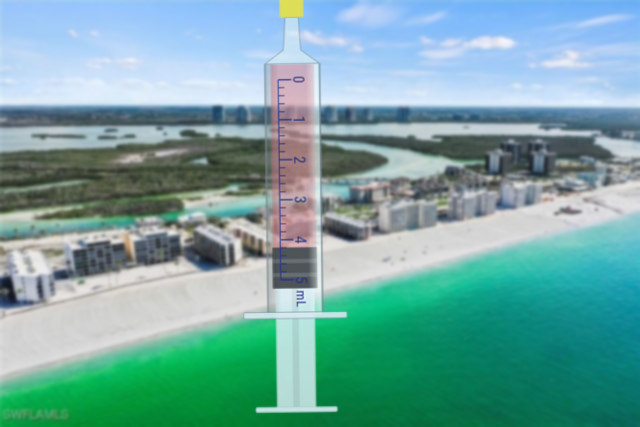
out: 4.2 mL
